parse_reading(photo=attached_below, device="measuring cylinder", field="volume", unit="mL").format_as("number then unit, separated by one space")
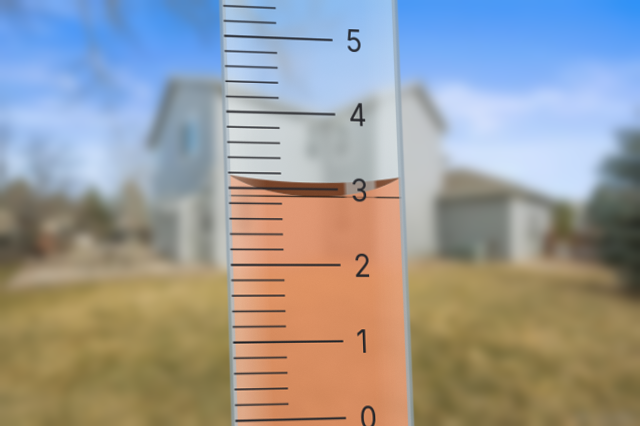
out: 2.9 mL
